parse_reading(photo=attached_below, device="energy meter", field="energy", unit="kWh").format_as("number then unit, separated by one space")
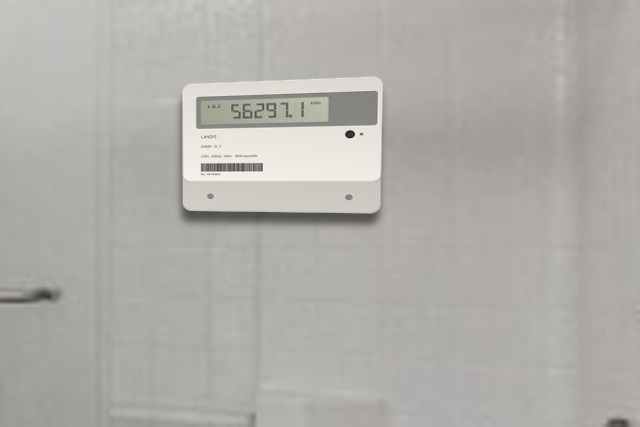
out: 56297.1 kWh
